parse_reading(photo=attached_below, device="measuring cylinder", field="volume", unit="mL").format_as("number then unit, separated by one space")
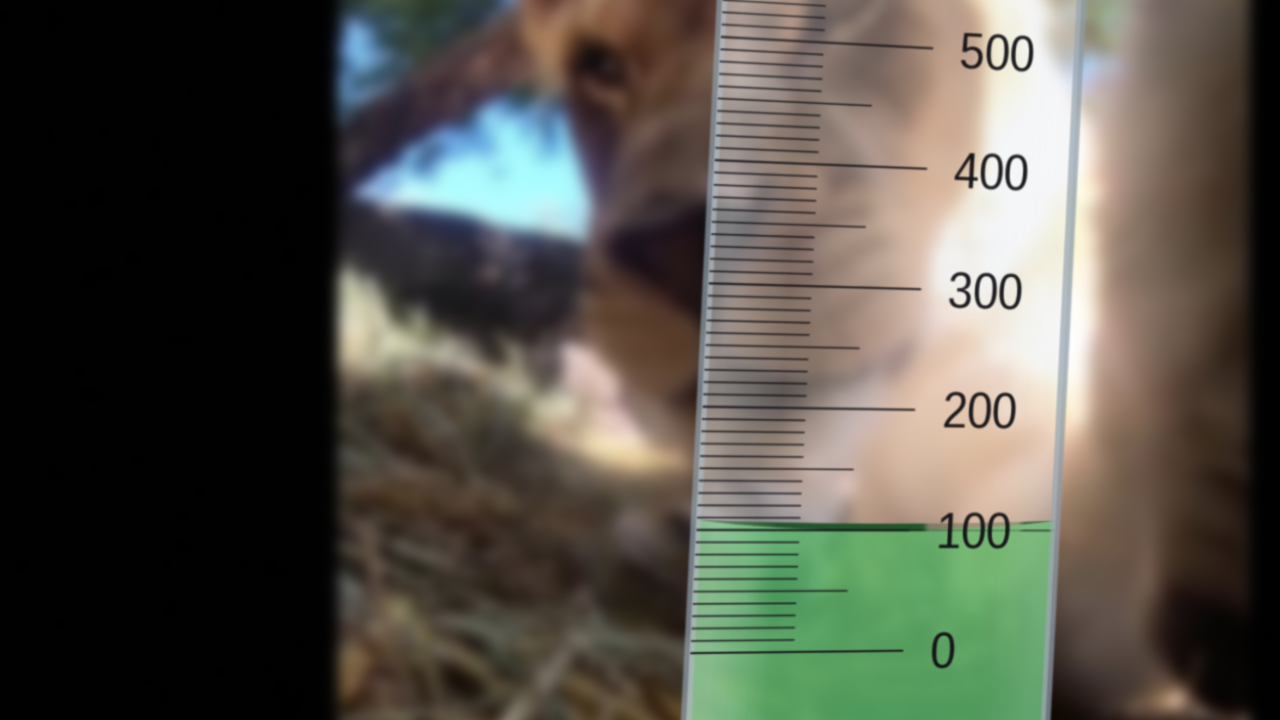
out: 100 mL
